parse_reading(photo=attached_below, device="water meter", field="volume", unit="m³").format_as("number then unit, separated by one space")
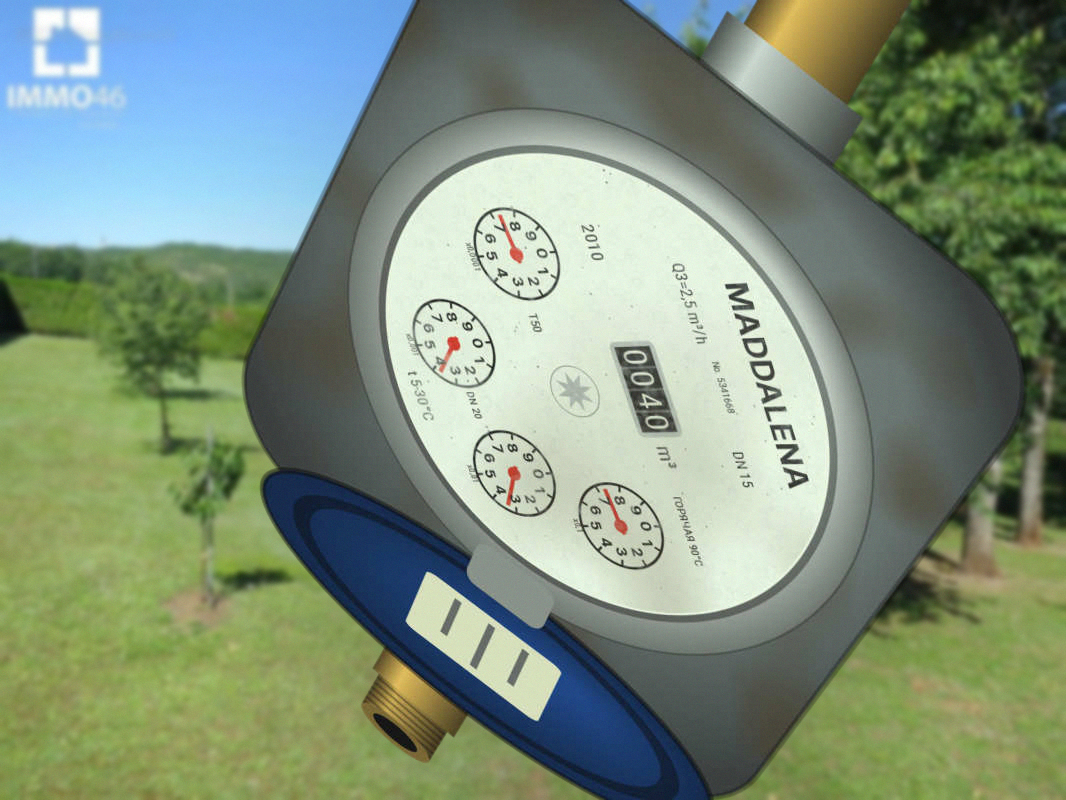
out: 40.7337 m³
